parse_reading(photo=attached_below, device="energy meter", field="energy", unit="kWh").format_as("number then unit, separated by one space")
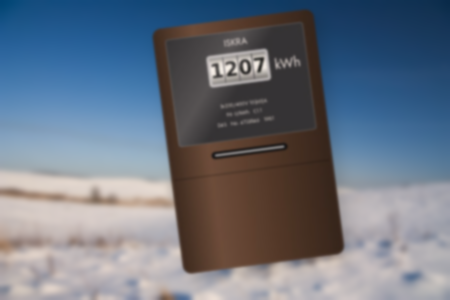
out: 1207 kWh
